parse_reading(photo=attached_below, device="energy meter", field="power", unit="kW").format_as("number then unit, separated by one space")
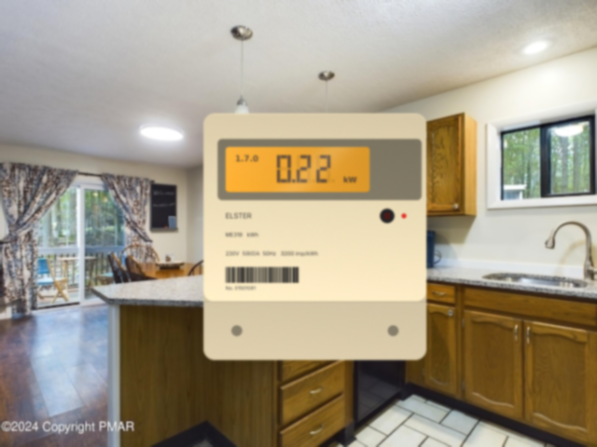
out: 0.22 kW
